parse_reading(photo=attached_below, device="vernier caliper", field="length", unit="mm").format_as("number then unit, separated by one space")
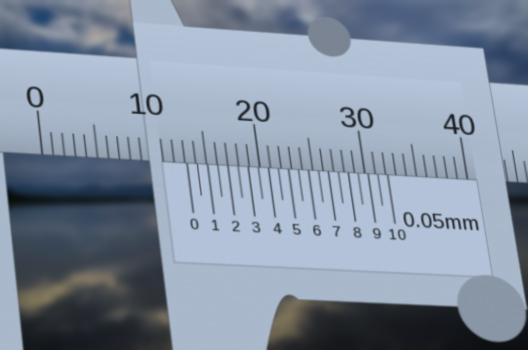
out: 13.2 mm
